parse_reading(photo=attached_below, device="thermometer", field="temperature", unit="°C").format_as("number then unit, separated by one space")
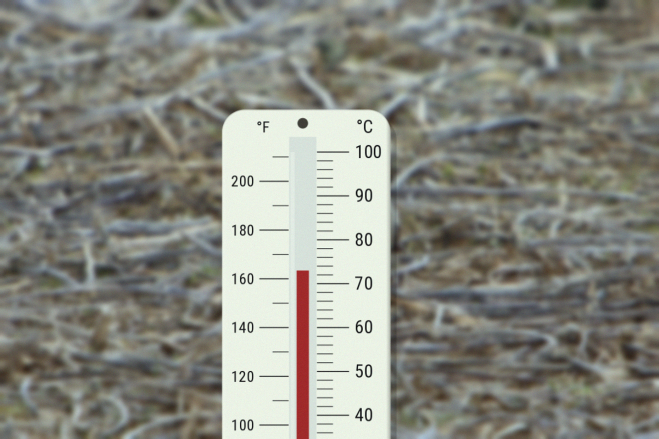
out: 73 °C
